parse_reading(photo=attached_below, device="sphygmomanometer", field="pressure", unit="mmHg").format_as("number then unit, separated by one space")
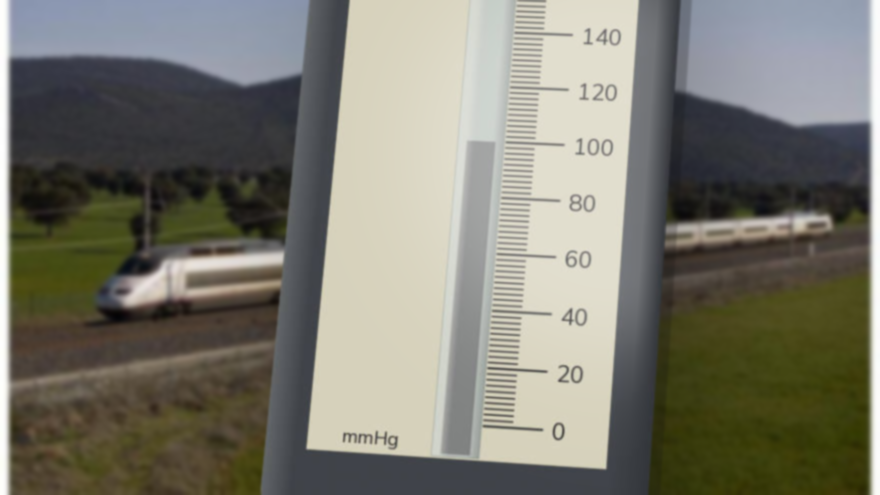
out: 100 mmHg
